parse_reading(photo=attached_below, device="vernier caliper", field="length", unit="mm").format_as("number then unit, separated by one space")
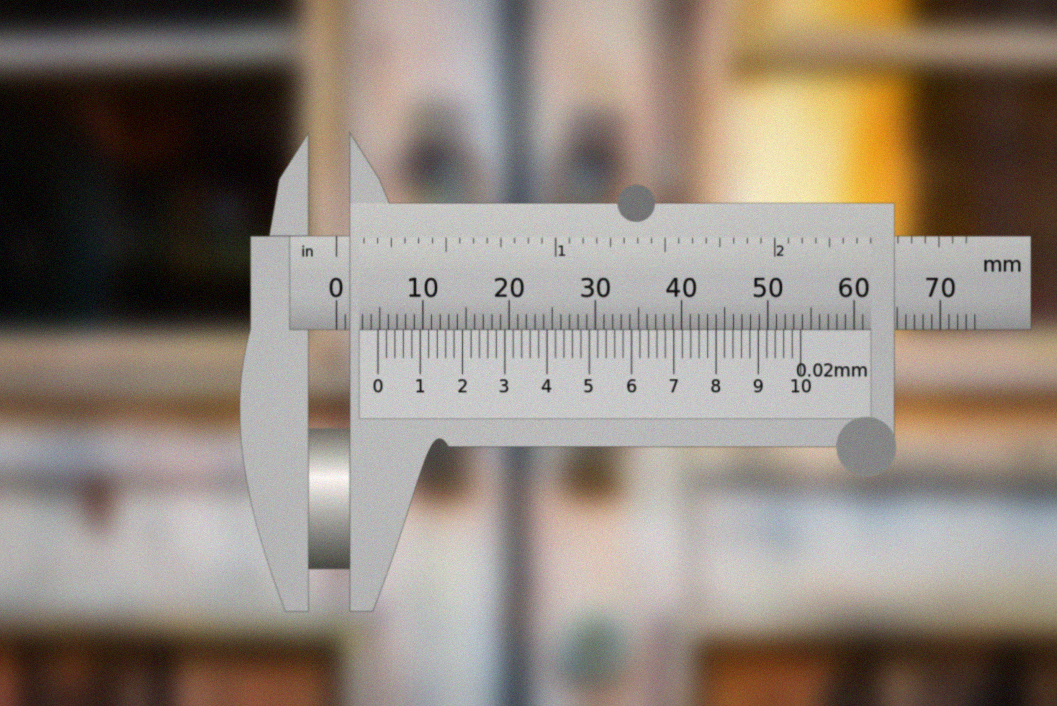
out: 4.8 mm
